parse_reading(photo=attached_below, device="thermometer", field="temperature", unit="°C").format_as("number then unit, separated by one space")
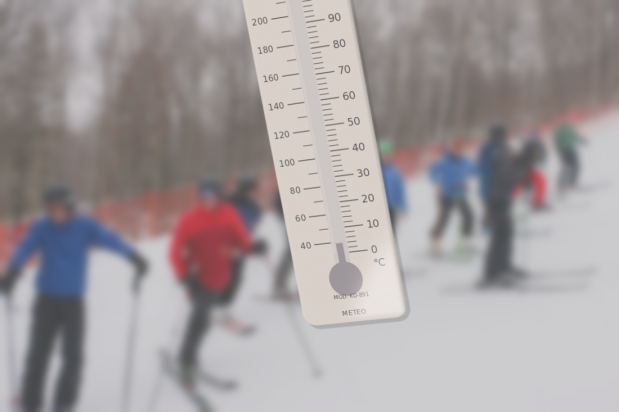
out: 4 °C
